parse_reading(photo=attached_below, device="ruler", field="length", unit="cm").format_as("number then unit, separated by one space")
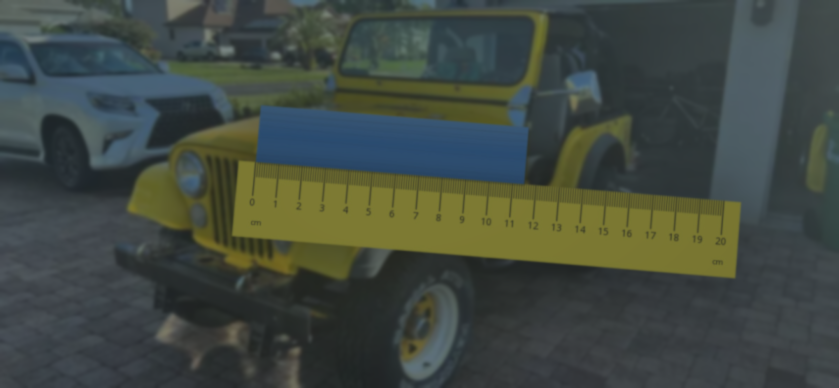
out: 11.5 cm
